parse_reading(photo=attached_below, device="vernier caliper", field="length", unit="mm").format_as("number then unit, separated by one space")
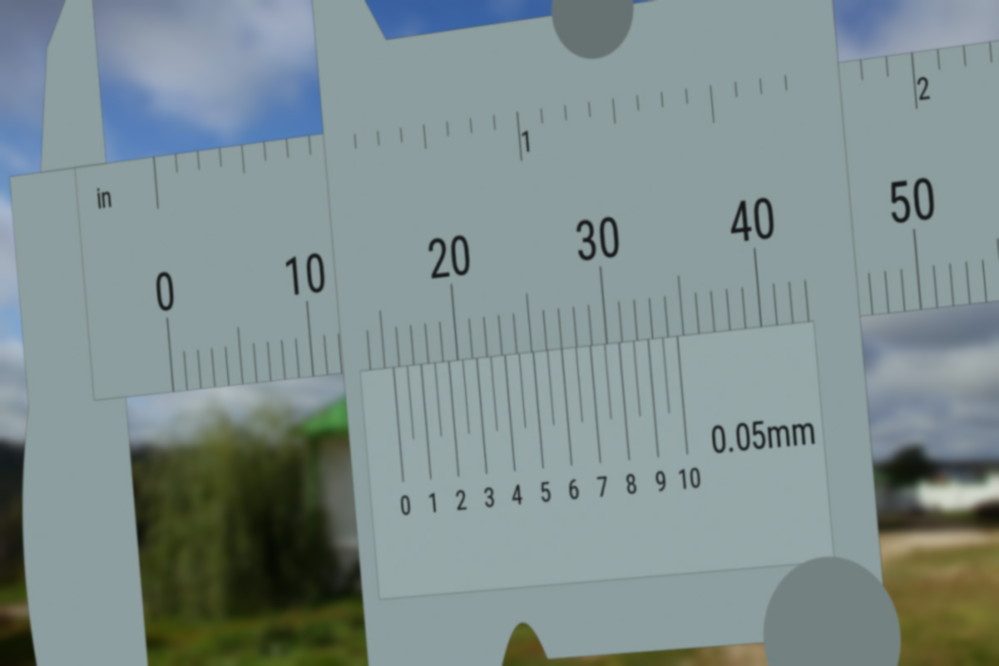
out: 15.6 mm
